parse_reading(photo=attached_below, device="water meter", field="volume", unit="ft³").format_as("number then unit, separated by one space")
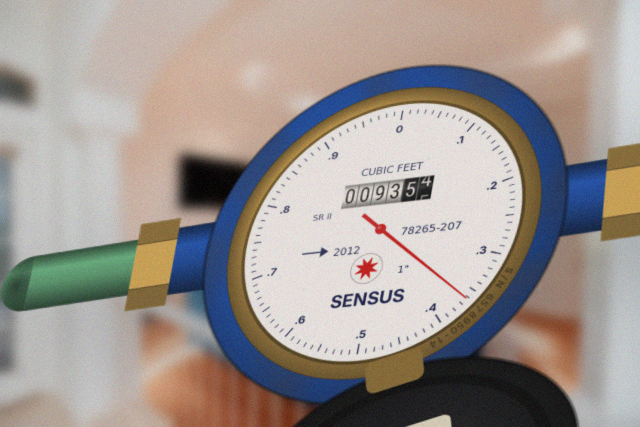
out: 9354.36 ft³
